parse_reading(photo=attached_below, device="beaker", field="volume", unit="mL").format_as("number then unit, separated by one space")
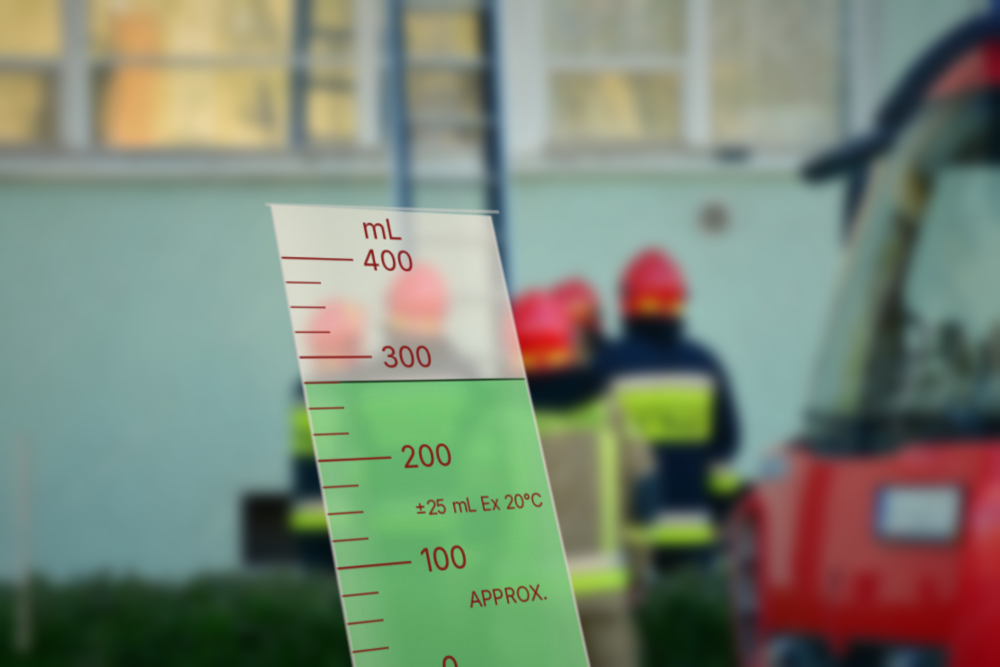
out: 275 mL
